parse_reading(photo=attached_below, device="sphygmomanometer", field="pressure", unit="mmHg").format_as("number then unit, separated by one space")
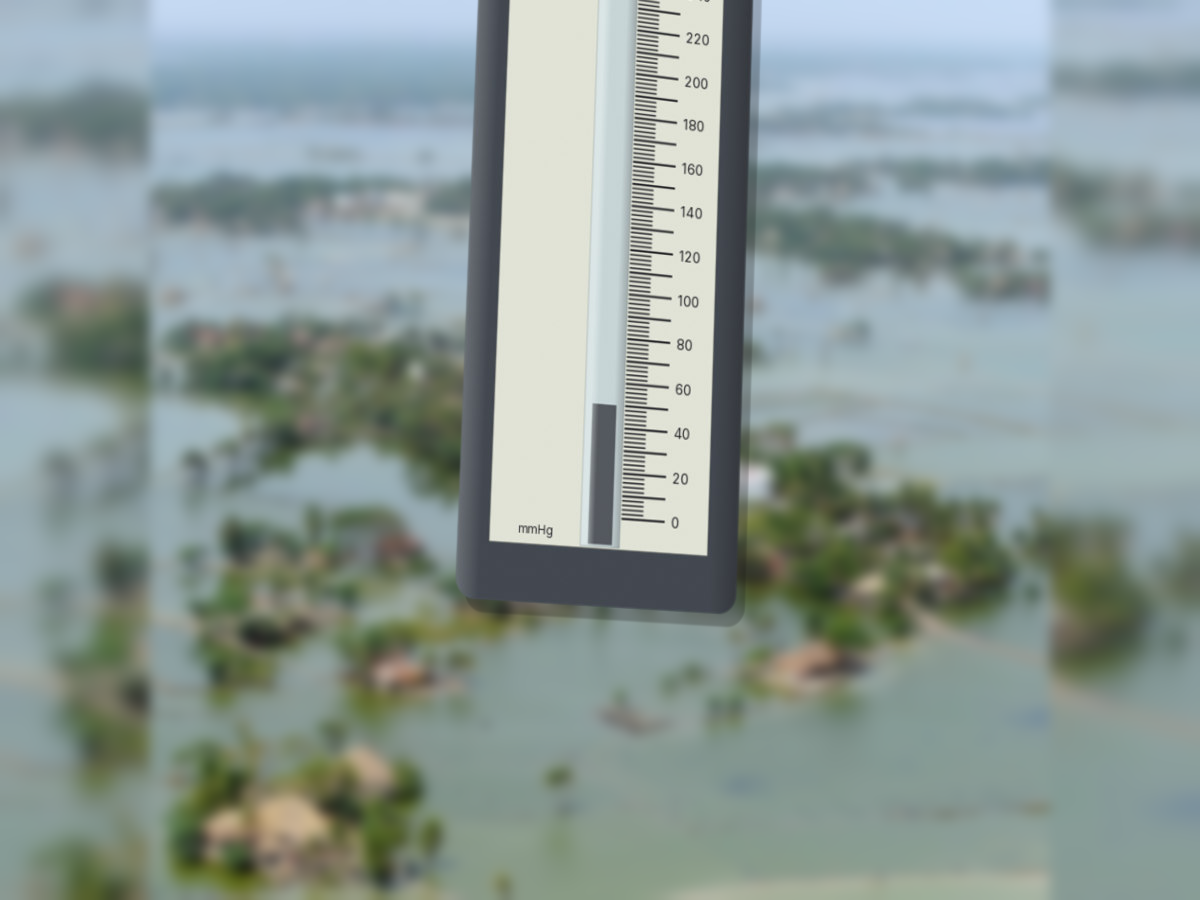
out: 50 mmHg
